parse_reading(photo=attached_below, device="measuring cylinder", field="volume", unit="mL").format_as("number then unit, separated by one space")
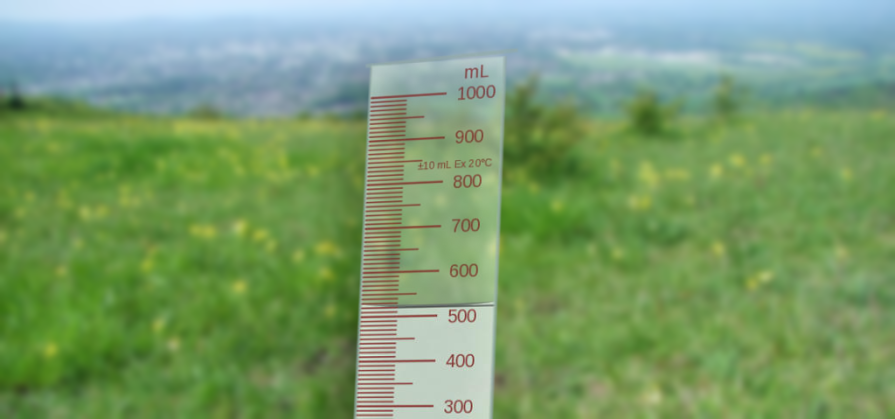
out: 520 mL
